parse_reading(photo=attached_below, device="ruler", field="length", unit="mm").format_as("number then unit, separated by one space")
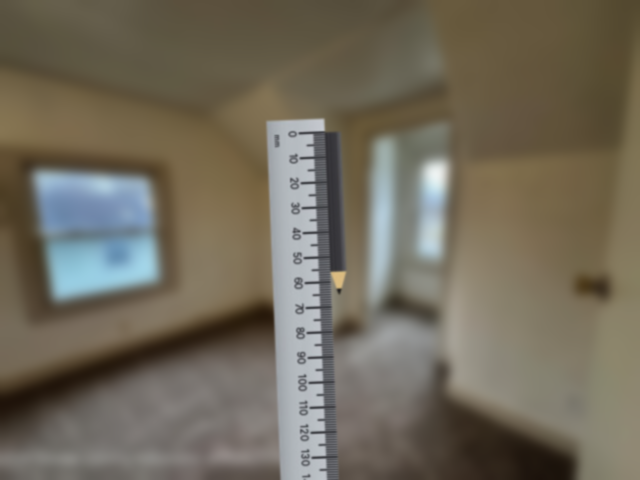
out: 65 mm
